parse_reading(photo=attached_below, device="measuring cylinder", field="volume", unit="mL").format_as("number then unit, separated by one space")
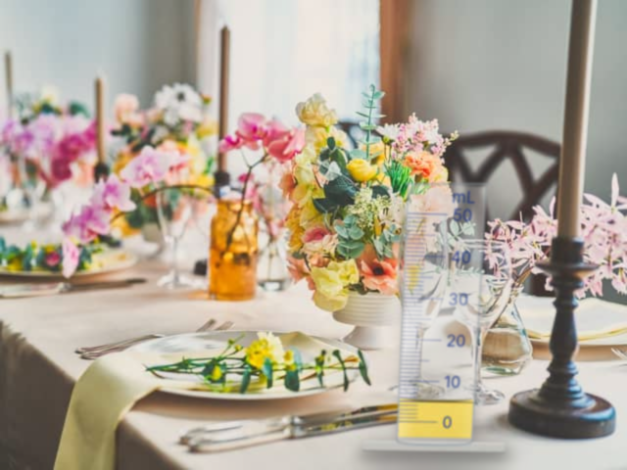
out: 5 mL
